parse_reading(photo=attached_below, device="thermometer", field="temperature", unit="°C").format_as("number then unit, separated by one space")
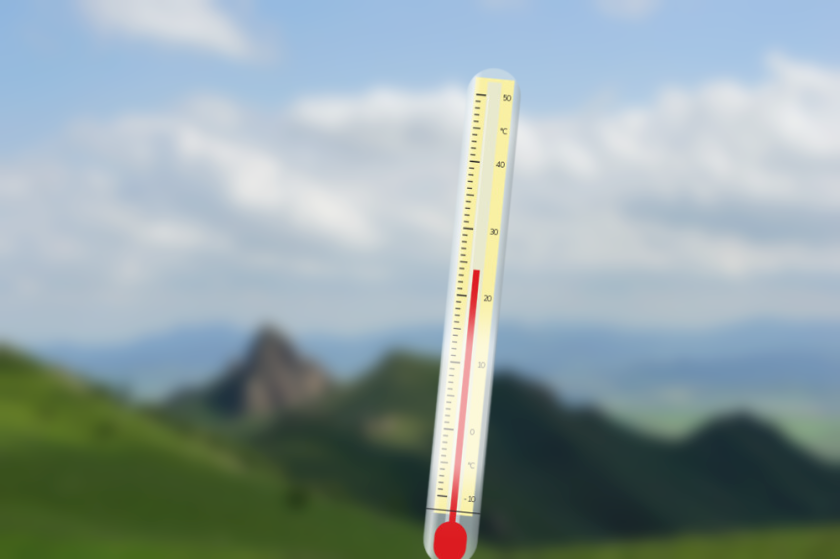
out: 24 °C
